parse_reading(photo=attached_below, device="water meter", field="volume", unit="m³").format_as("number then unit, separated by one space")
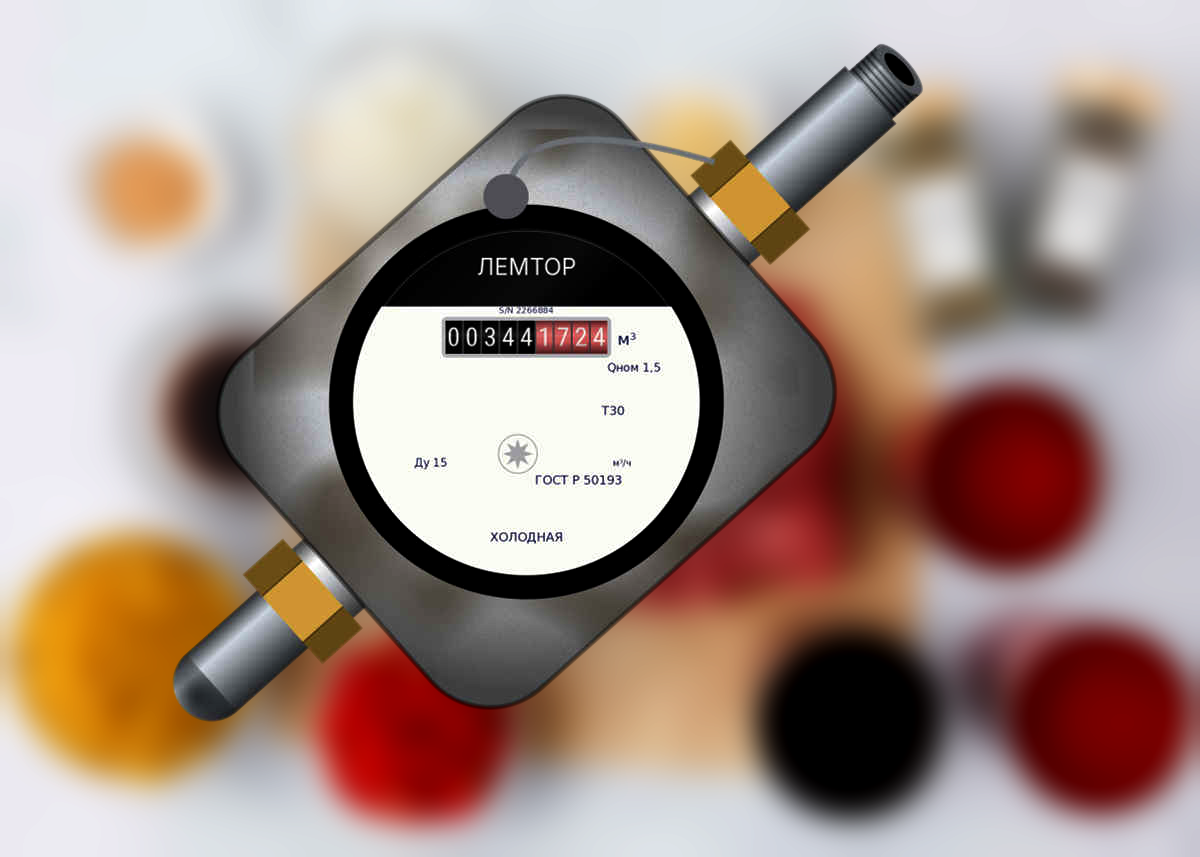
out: 344.1724 m³
